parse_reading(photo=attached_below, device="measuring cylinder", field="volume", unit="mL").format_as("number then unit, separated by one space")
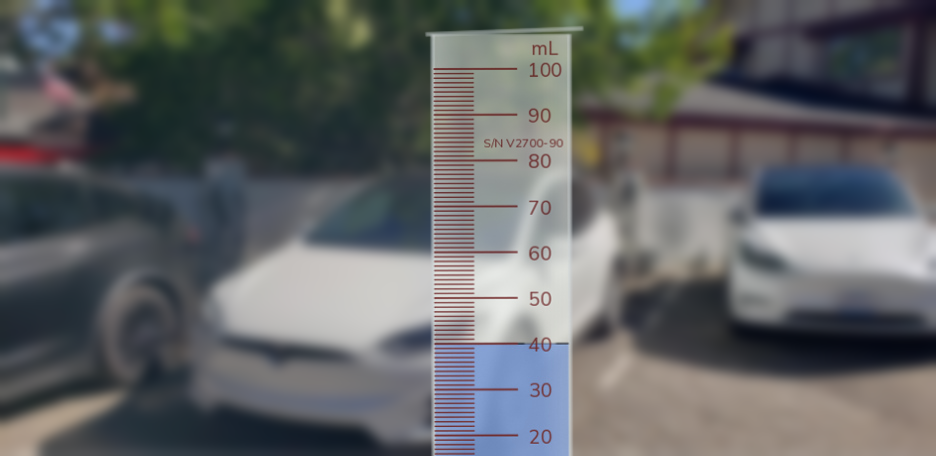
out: 40 mL
